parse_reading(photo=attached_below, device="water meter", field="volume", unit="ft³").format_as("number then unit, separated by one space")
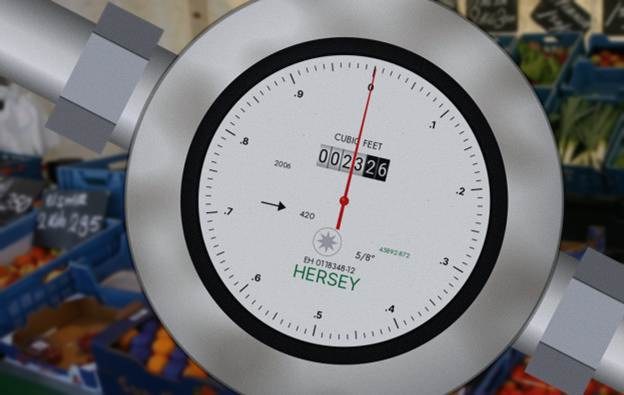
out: 2326.00 ft³
